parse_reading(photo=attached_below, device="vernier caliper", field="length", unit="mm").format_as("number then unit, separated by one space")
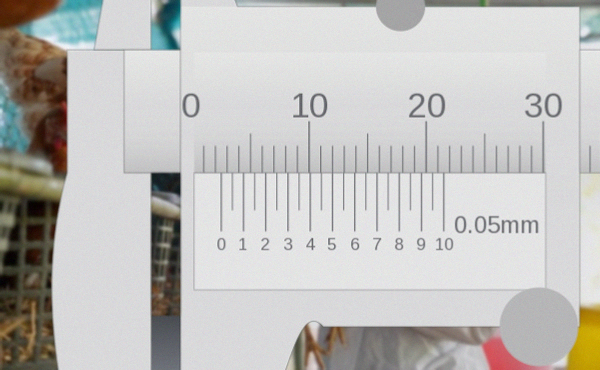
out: 2.5 mm
